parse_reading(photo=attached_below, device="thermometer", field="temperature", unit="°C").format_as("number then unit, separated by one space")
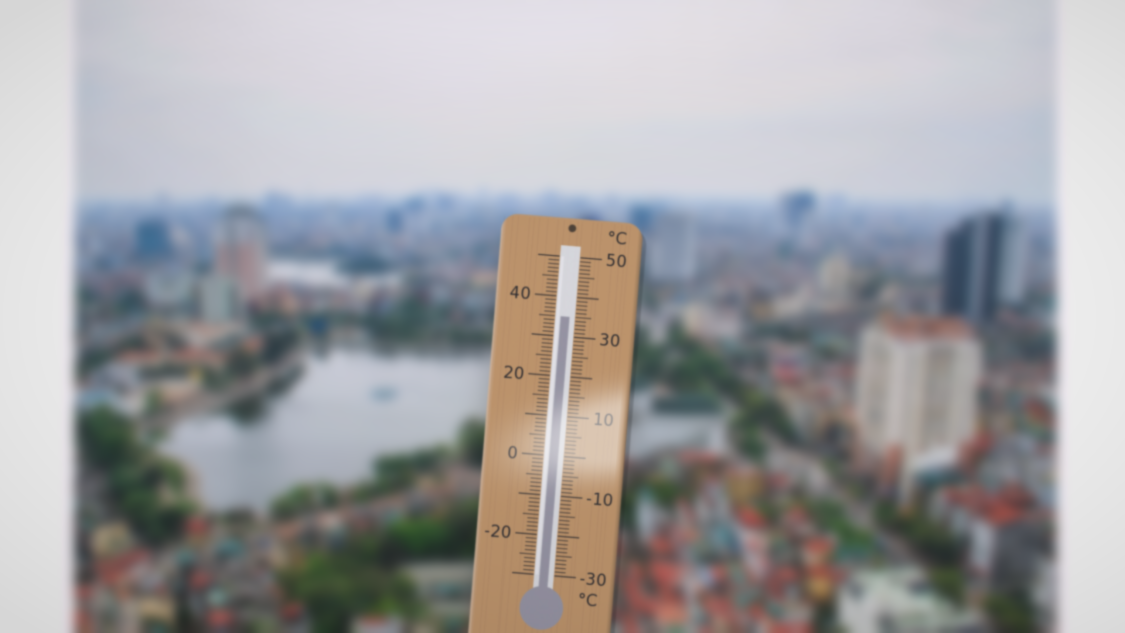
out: 35 °C
